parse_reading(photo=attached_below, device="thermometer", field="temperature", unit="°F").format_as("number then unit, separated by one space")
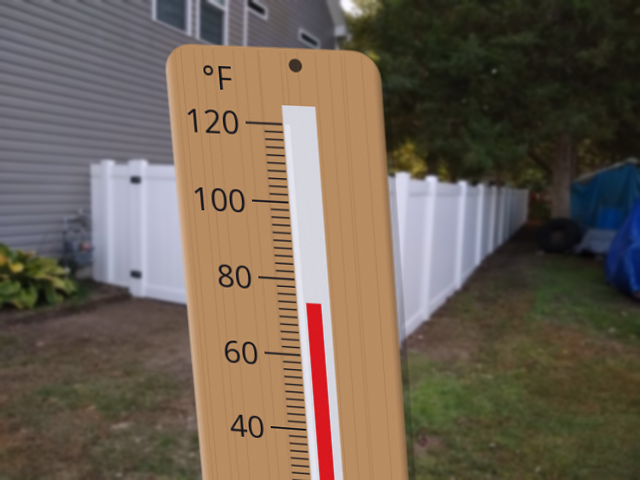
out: 74 °F
